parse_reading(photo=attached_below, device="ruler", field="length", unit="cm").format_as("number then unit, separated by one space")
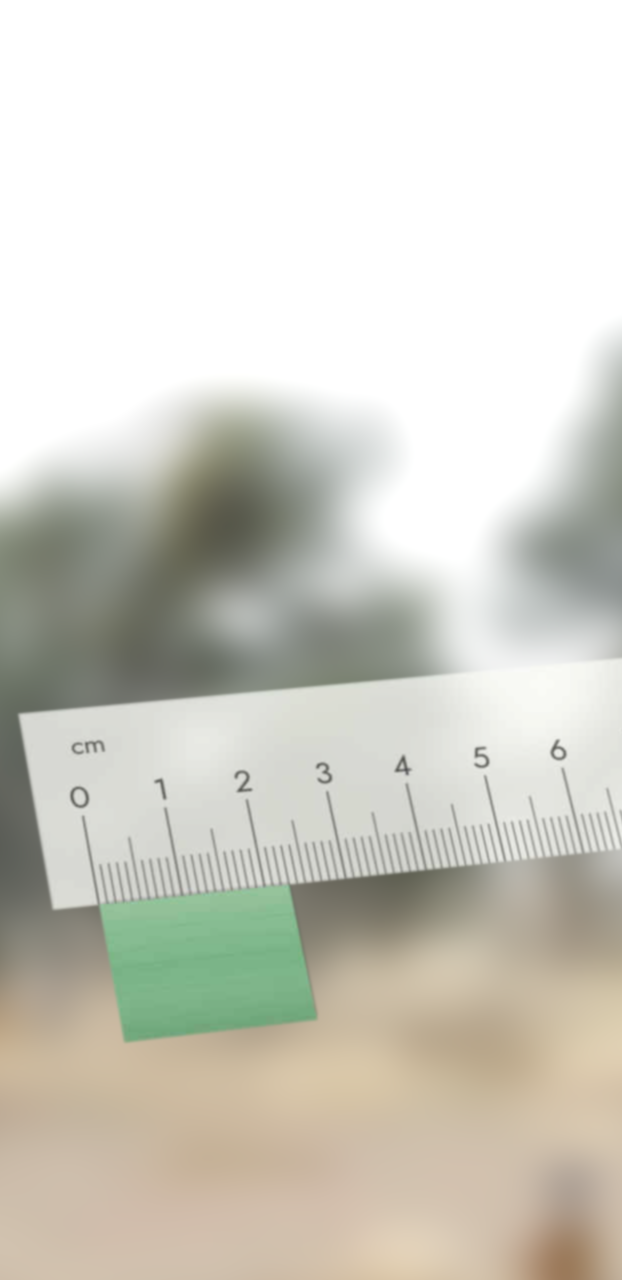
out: 2.3 cm
